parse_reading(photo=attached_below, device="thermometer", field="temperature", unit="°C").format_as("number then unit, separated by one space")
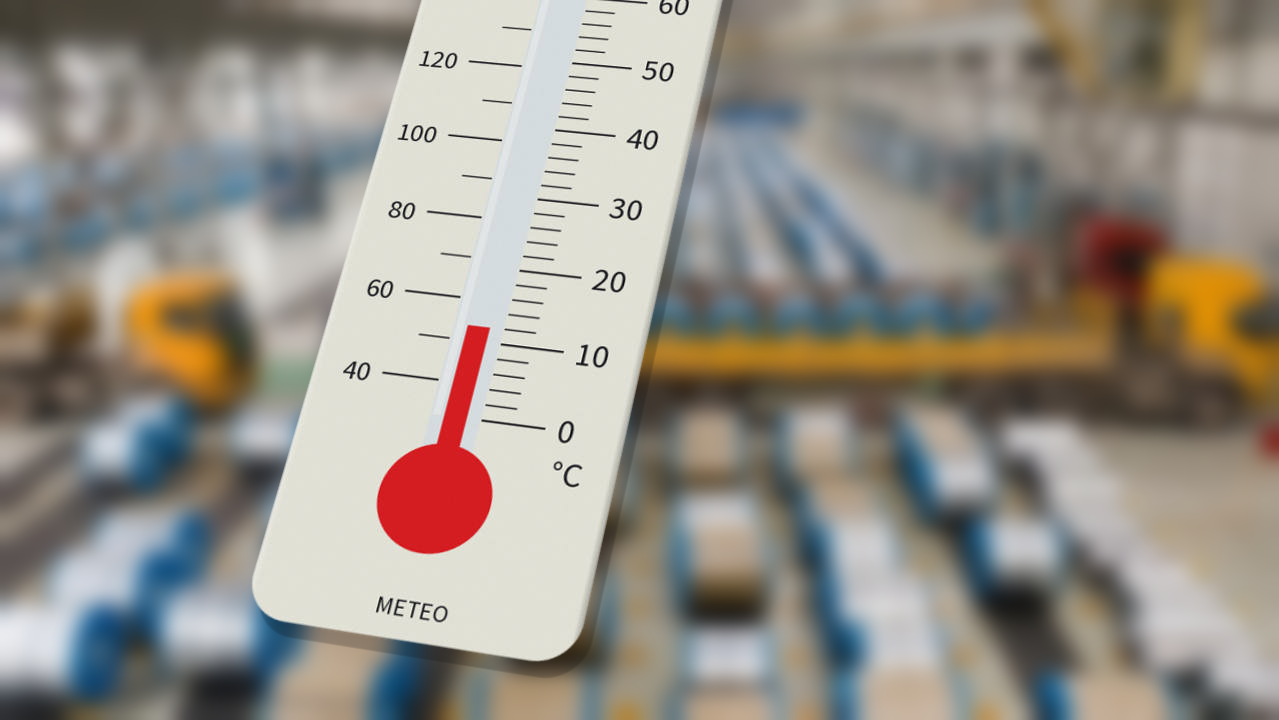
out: 12 °C
